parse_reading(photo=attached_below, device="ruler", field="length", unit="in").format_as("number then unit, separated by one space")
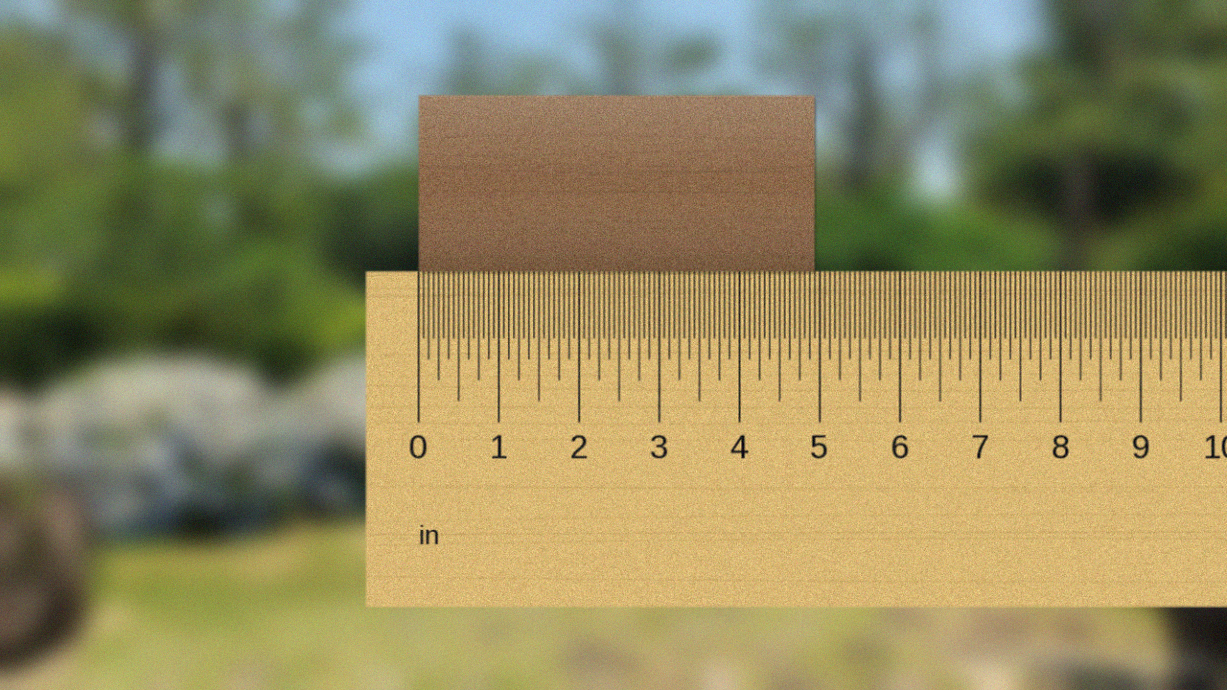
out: 4.9375 in
